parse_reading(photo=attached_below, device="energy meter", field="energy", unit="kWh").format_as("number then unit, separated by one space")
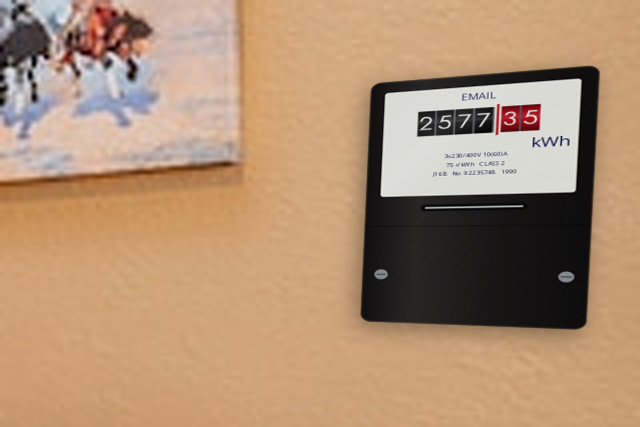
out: 2577.35 kWh
